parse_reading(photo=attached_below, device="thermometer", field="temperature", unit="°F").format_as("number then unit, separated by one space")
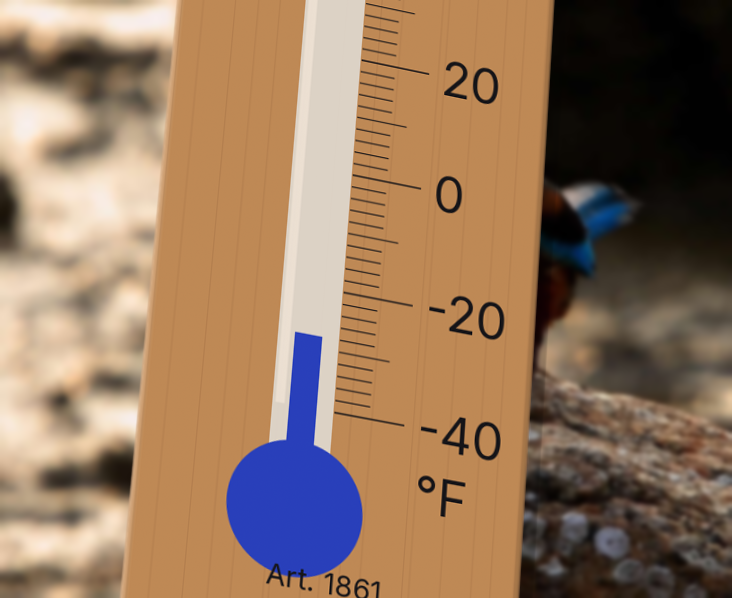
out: -28 °F
